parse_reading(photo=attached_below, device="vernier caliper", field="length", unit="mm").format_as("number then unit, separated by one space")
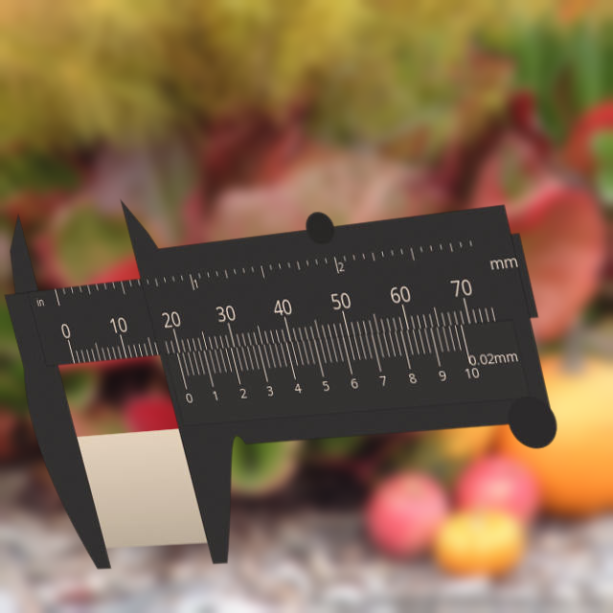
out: 19.6 mm
